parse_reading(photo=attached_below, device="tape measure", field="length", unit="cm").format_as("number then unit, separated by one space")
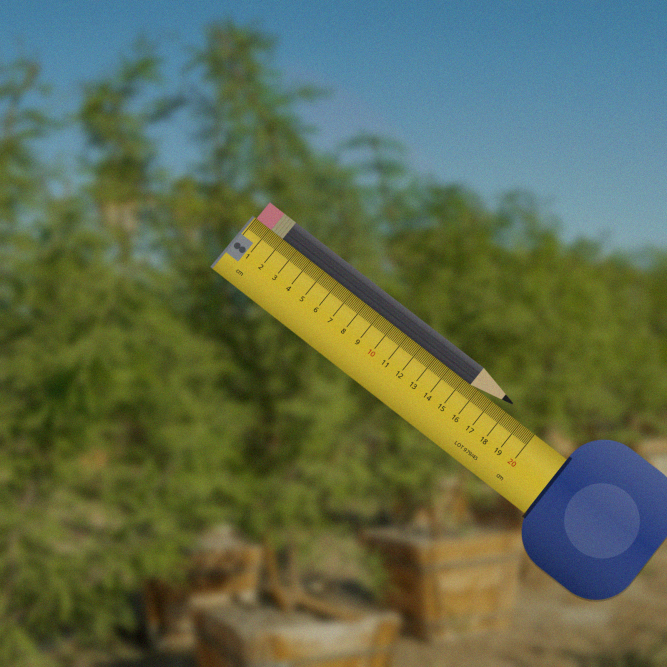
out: 18 cm
